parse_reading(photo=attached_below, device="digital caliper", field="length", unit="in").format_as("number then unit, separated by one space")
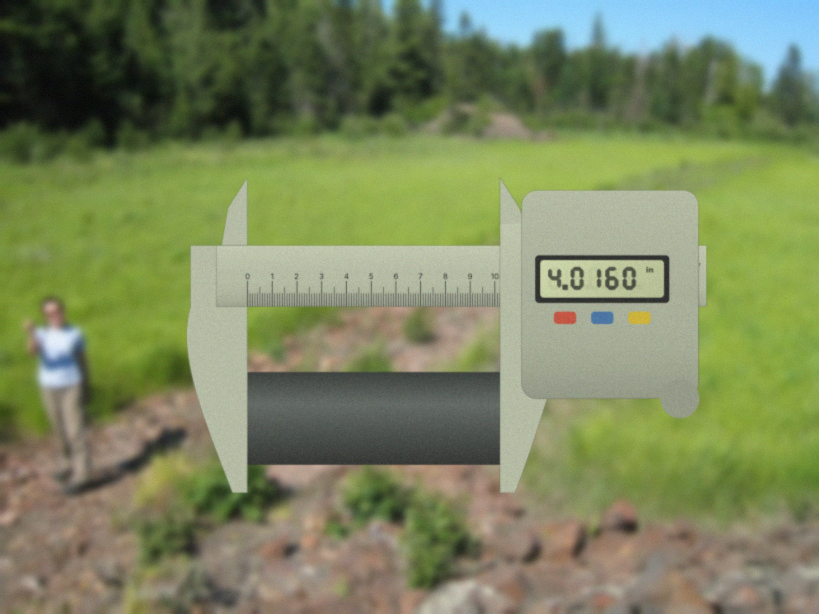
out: 4.0160 in
